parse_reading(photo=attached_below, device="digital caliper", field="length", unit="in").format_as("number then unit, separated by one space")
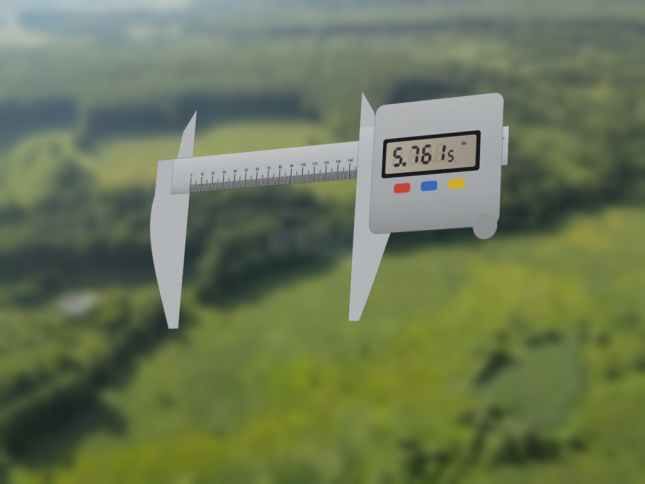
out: 5.7615 in
